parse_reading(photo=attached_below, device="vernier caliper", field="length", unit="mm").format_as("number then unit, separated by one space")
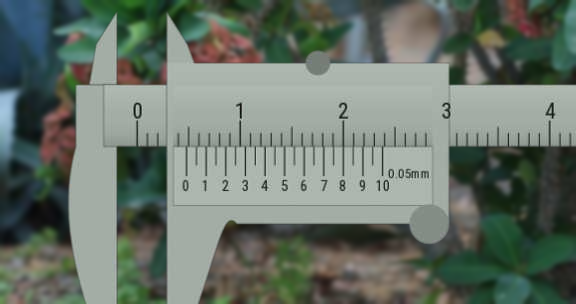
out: 4.8 mm
